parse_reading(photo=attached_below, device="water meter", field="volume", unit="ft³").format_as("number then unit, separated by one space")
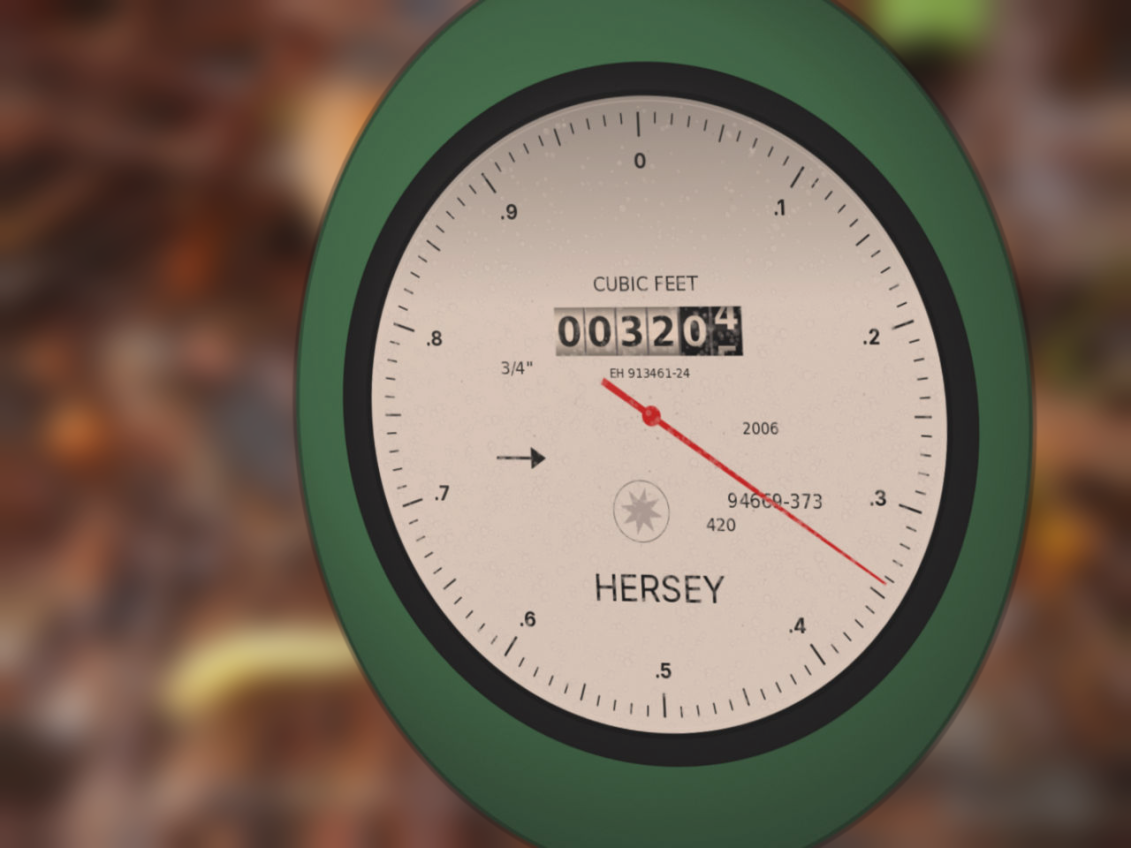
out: 3204.34 ft³
